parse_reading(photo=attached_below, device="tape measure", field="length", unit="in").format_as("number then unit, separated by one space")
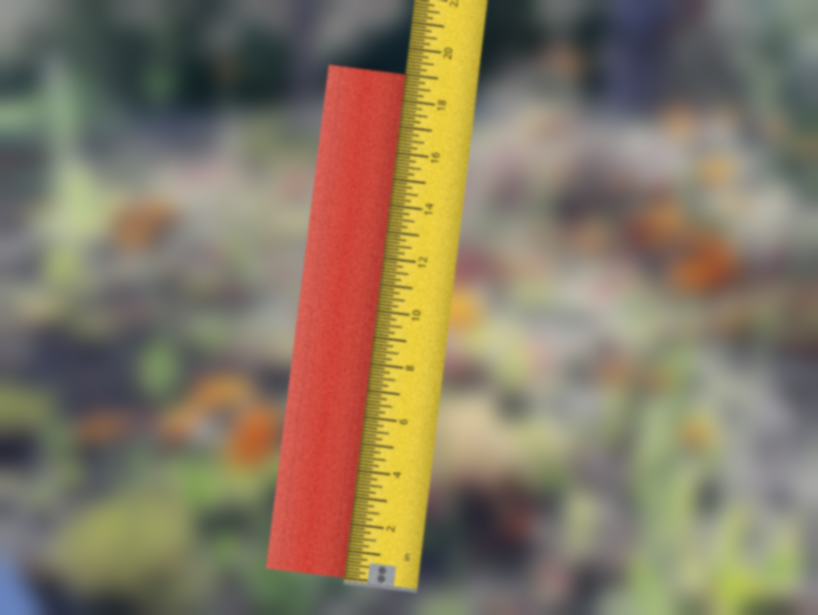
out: 19 in
